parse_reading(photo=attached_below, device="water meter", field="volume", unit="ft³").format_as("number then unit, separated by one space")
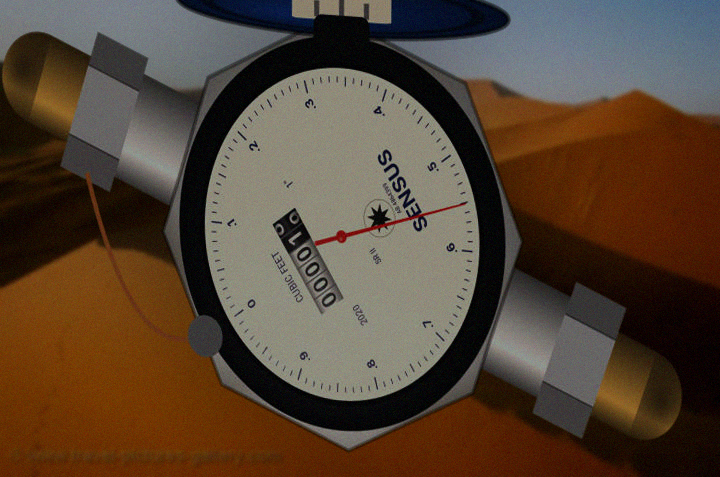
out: 18.55 ft³
